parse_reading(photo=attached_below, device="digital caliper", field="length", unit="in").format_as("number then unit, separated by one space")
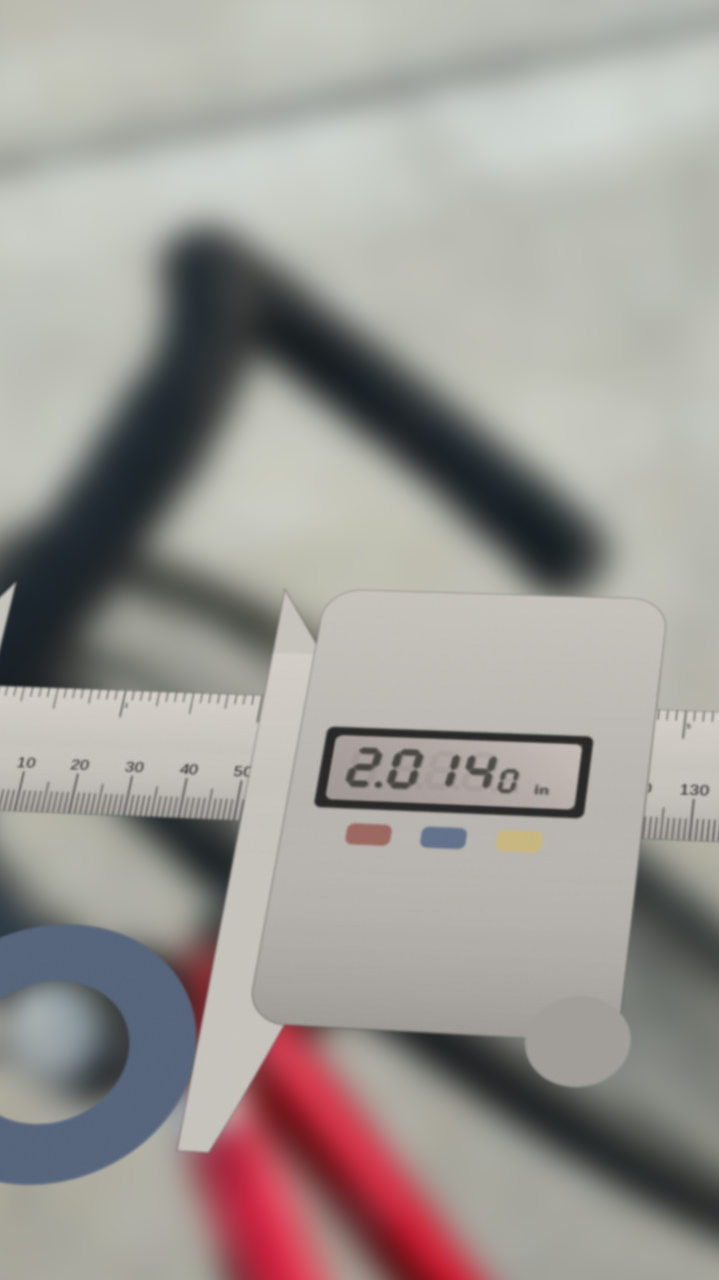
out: 2.0140 in
